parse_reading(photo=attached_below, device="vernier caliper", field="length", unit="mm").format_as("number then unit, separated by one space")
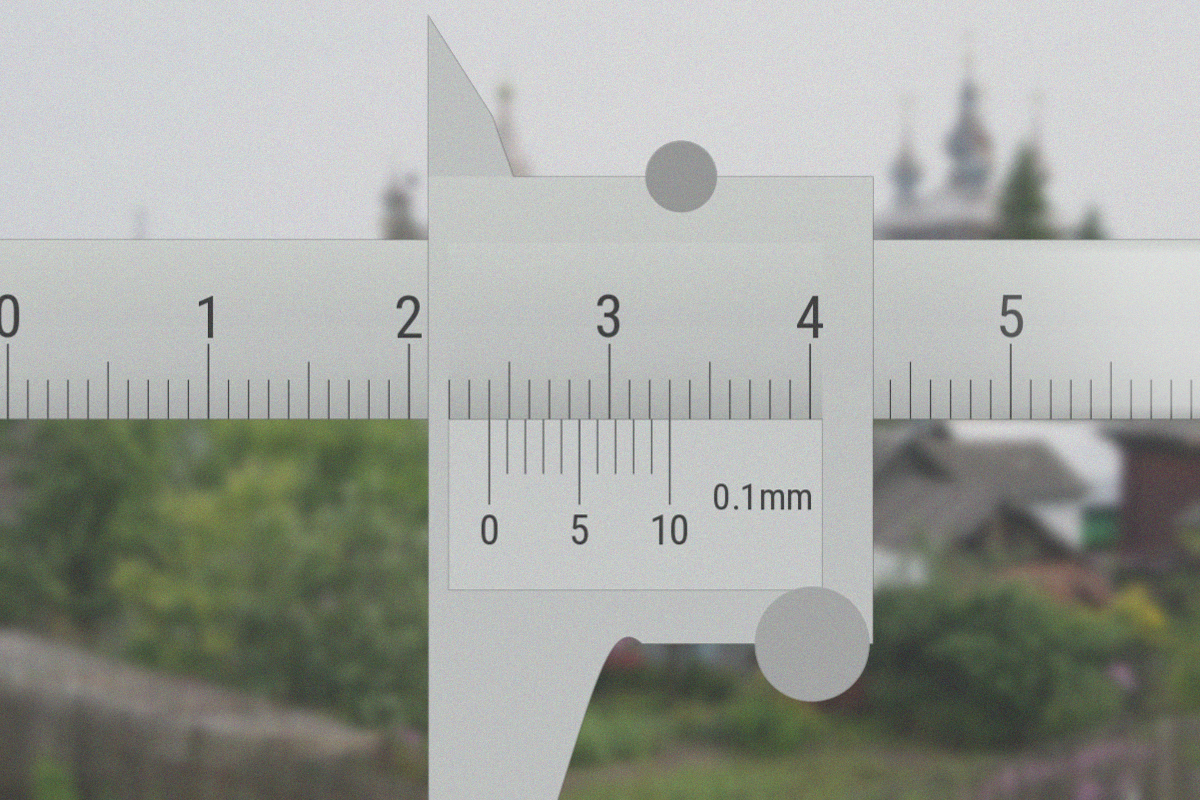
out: 24.0 mm
